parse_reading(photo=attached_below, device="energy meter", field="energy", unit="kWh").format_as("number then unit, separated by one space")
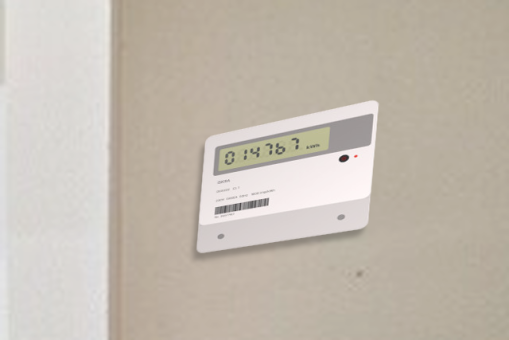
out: 14767 kWh
